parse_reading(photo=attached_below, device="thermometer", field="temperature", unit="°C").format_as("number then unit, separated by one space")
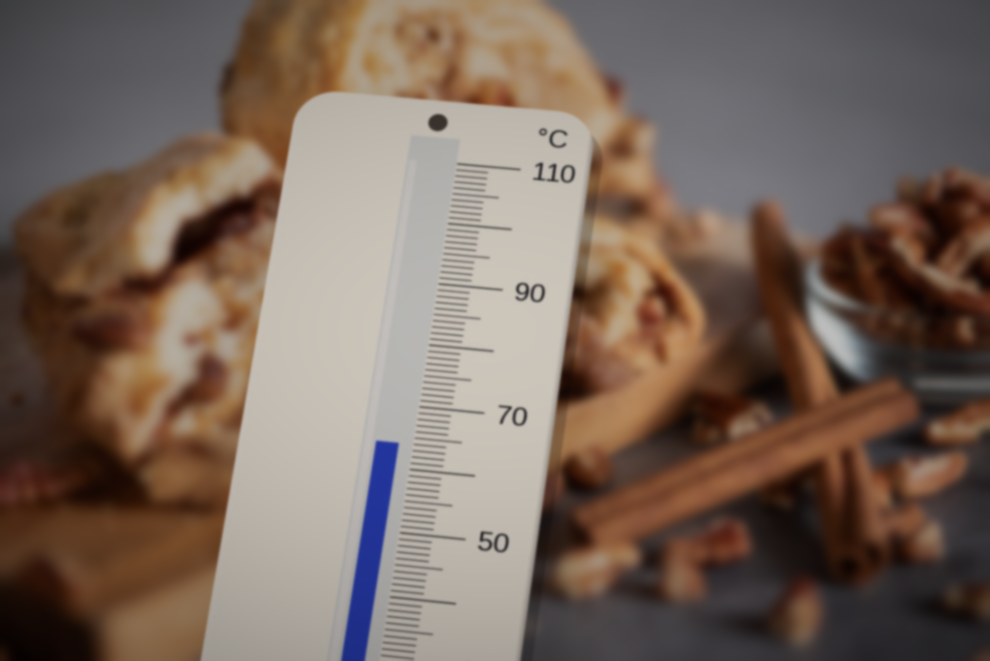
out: 64 °C
